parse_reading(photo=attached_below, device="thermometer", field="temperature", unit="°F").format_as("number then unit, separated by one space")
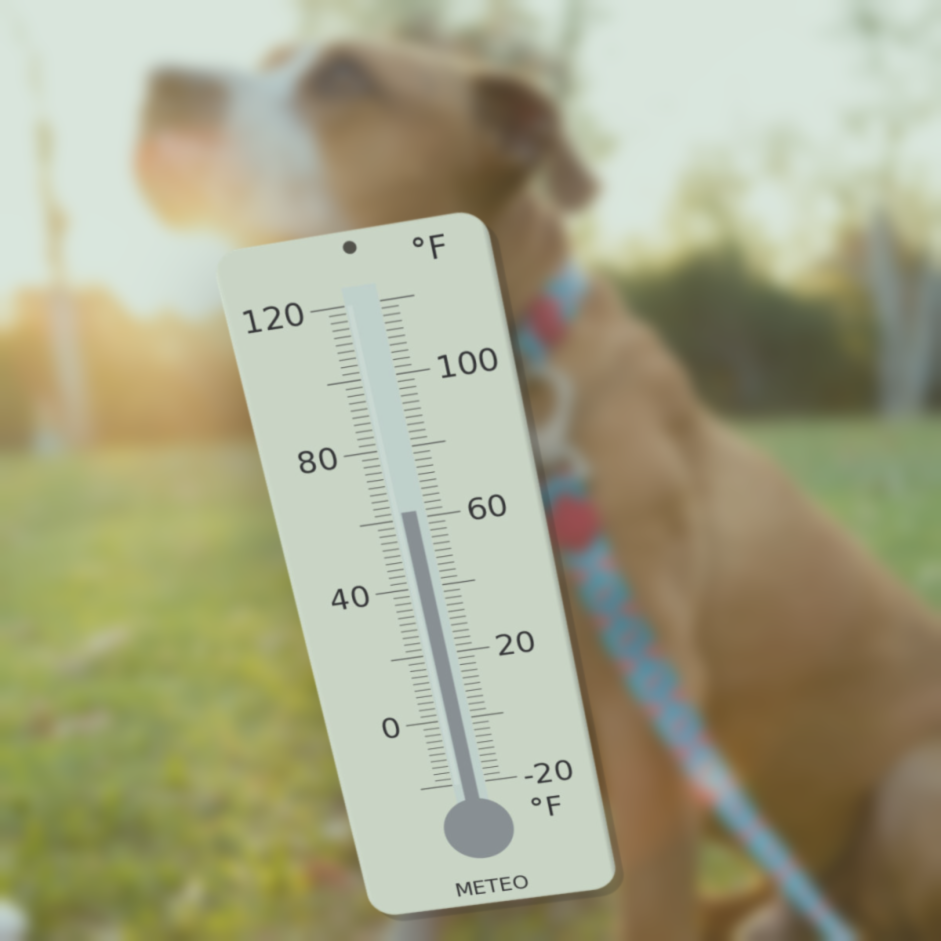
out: 62 °F
